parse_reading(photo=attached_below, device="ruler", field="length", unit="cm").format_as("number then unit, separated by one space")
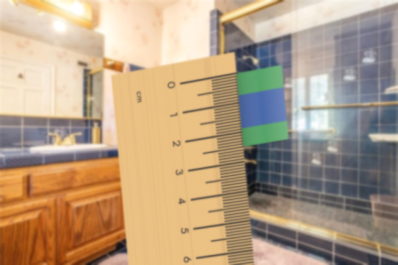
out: 2.5 cm
